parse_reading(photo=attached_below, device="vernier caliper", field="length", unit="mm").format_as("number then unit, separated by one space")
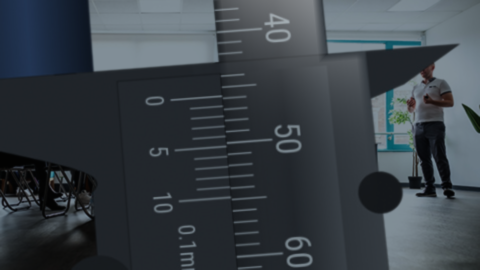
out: 45.8 mm
